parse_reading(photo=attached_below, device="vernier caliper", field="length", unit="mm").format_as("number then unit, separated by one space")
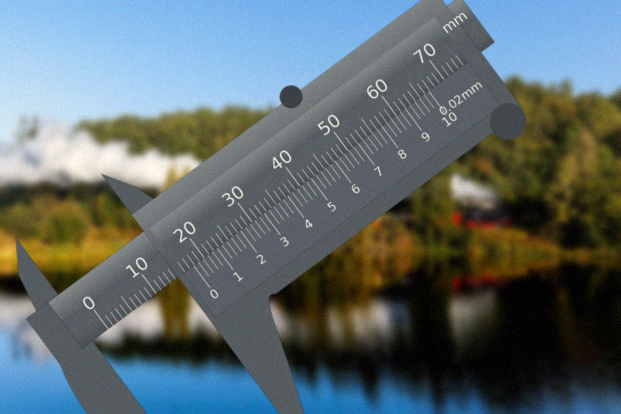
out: 17.8 mm
